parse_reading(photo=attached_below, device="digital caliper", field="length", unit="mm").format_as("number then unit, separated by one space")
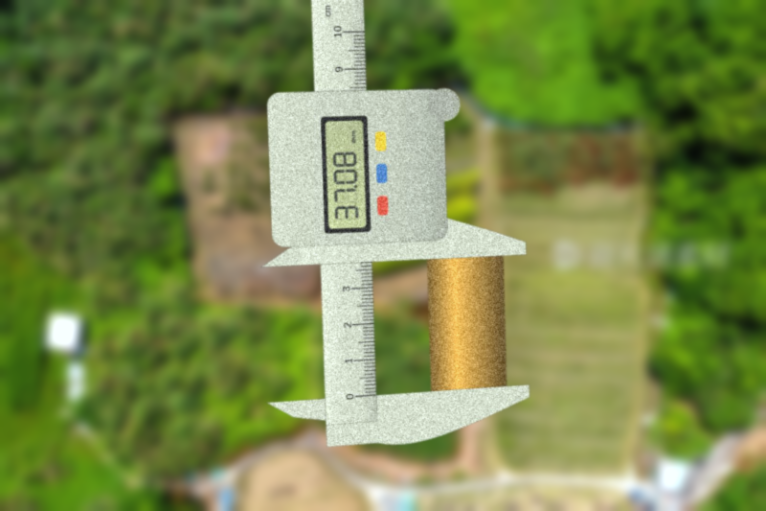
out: 37.08 mm
